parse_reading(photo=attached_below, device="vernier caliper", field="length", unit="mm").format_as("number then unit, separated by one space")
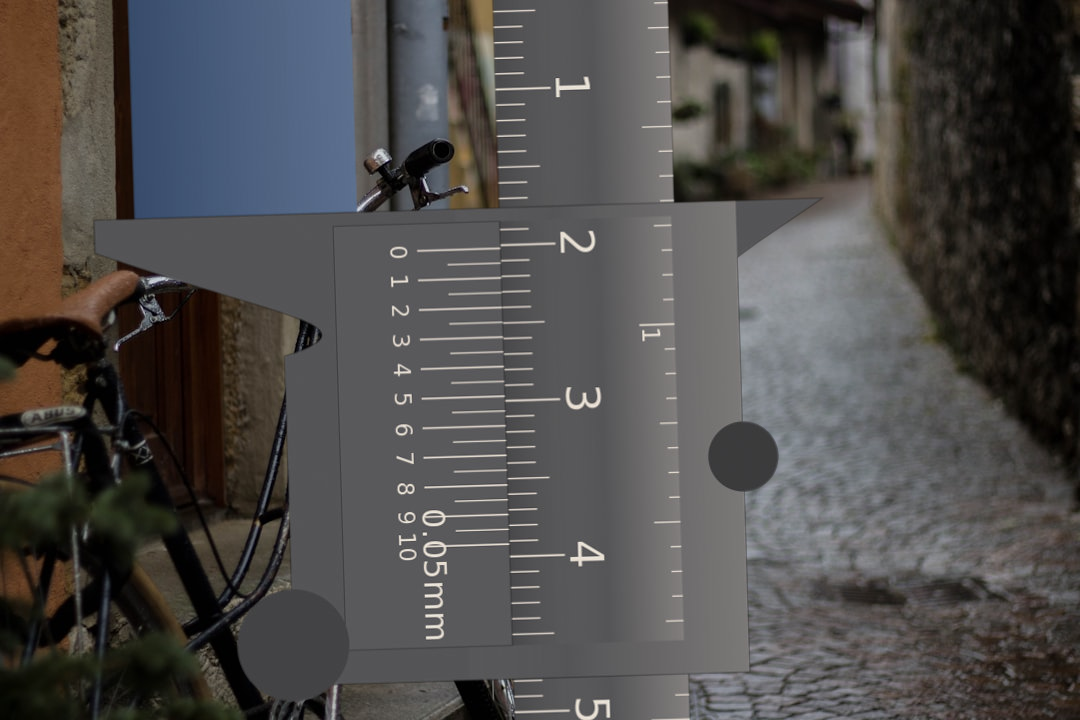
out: 20.2 mm
